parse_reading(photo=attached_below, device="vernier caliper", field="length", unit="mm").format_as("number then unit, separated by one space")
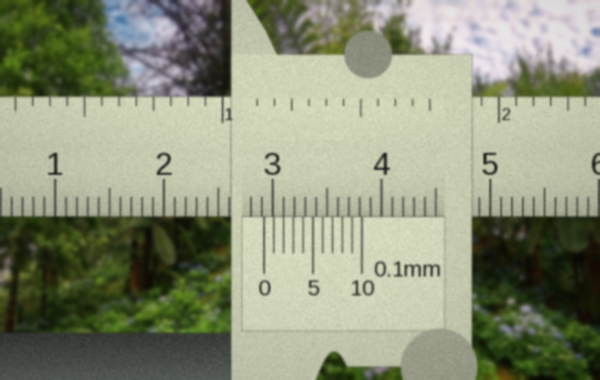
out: 29.2 mm
